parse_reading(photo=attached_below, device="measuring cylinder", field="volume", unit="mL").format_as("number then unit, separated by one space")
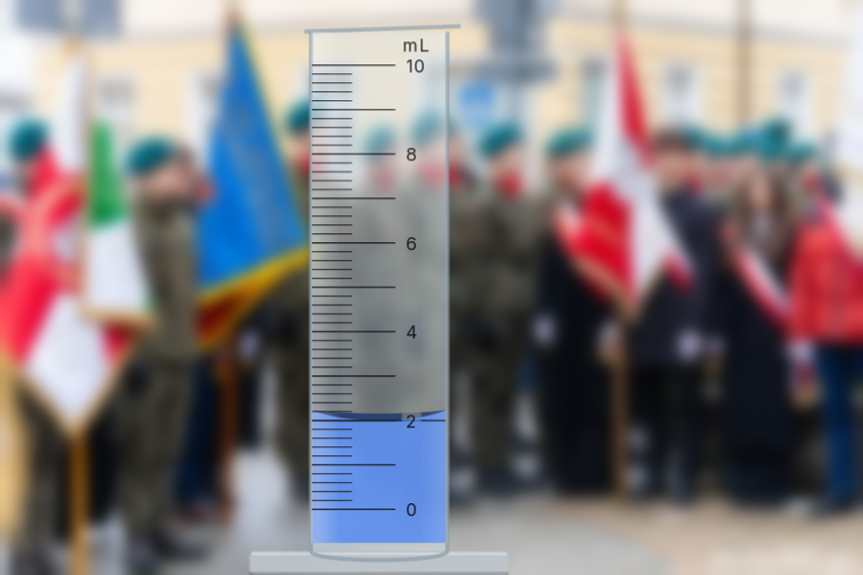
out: 2 mL
